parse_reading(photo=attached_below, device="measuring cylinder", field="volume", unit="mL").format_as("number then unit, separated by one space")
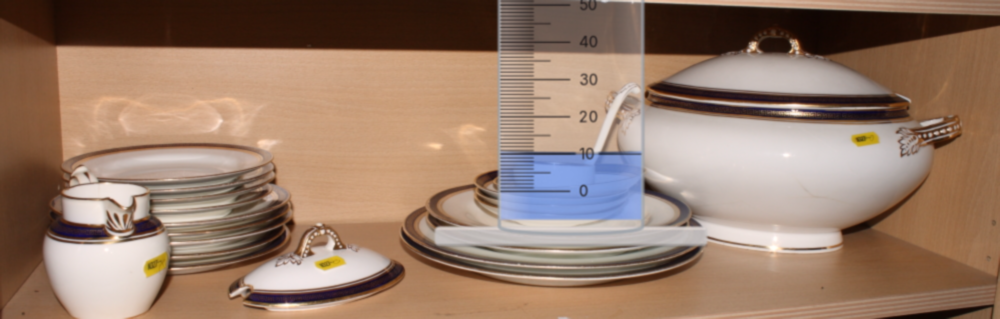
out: 10 mL
